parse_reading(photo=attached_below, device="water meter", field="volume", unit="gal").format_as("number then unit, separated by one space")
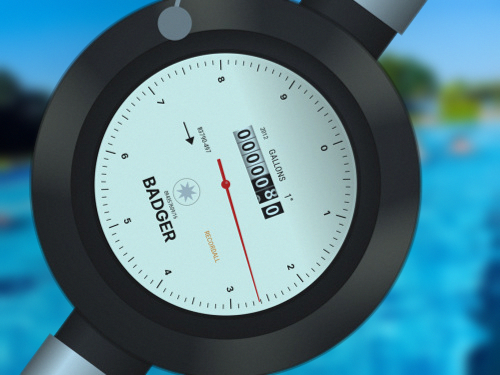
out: 82.6 gal
